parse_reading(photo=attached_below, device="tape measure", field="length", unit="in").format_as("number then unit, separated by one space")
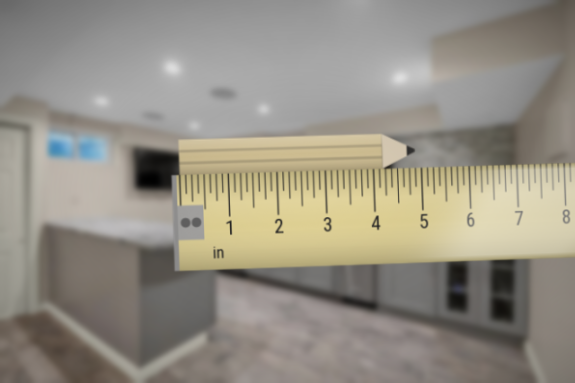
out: 4.875 in
